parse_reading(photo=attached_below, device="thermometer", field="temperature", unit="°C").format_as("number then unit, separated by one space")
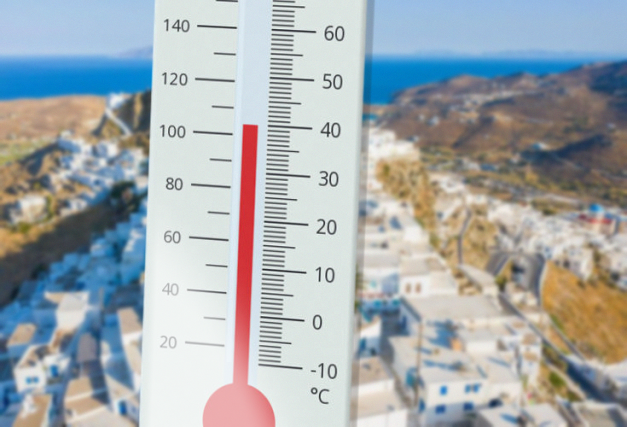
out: 40 °C
